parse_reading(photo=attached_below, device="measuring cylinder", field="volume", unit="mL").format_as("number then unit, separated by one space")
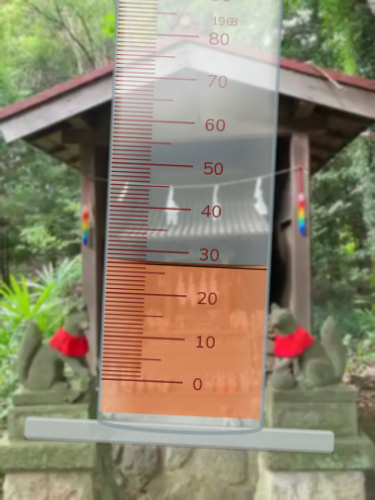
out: 27 mL
